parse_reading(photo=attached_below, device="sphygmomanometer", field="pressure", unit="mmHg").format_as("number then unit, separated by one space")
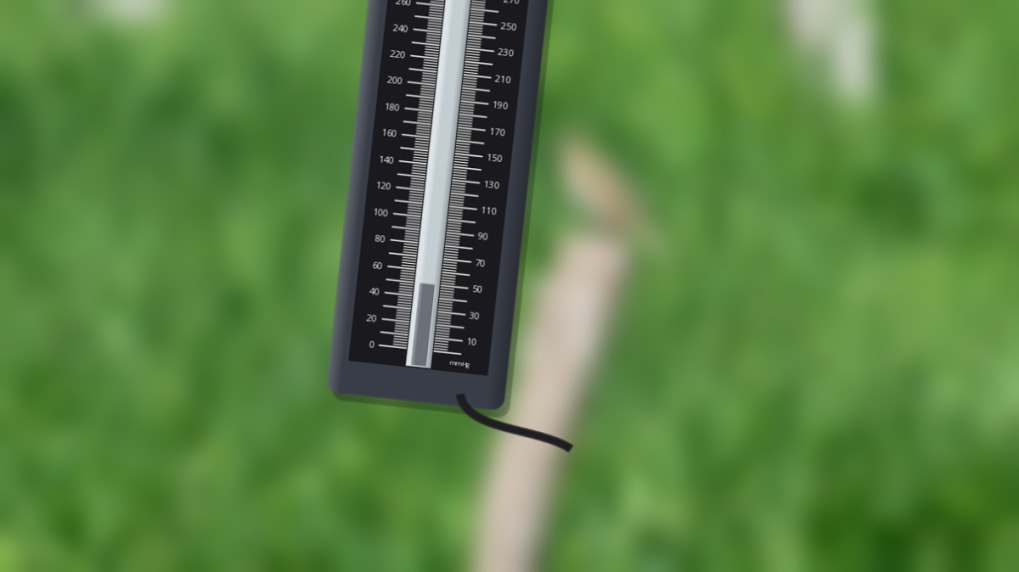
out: 50 mmHg
